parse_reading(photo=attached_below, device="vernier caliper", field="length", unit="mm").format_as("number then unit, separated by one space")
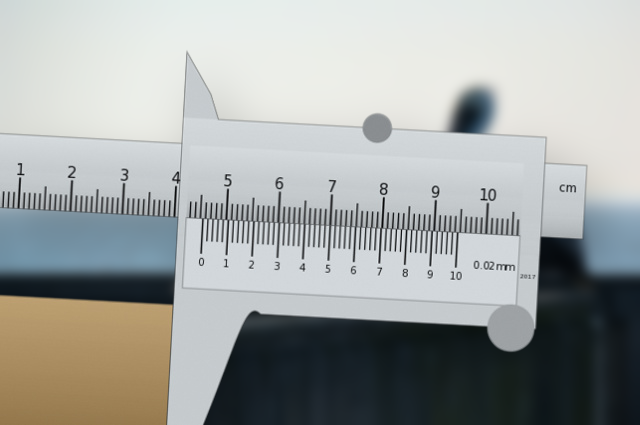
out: 45.5 mm
